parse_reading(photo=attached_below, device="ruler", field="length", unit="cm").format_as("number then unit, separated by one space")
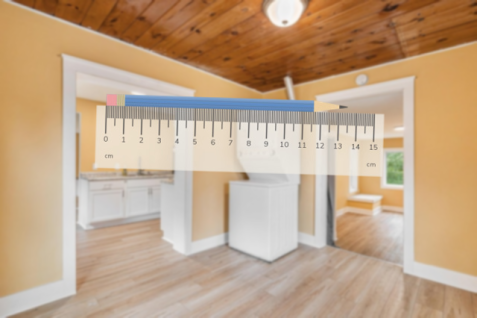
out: 13.5 cm
